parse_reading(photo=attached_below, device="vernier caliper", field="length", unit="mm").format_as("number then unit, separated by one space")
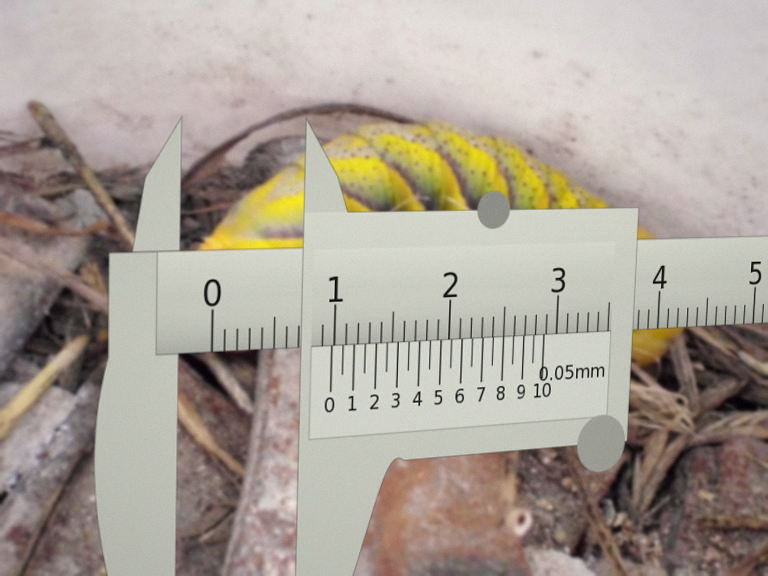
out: 9.8 mm
